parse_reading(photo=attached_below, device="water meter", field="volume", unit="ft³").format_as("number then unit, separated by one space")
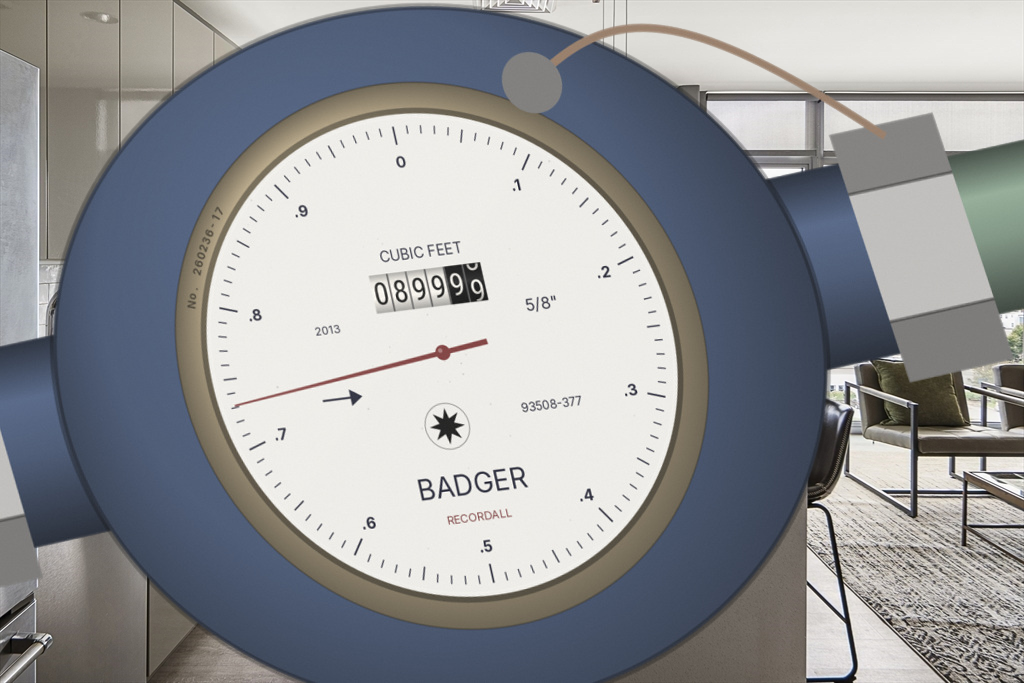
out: 89998.73 ft³
